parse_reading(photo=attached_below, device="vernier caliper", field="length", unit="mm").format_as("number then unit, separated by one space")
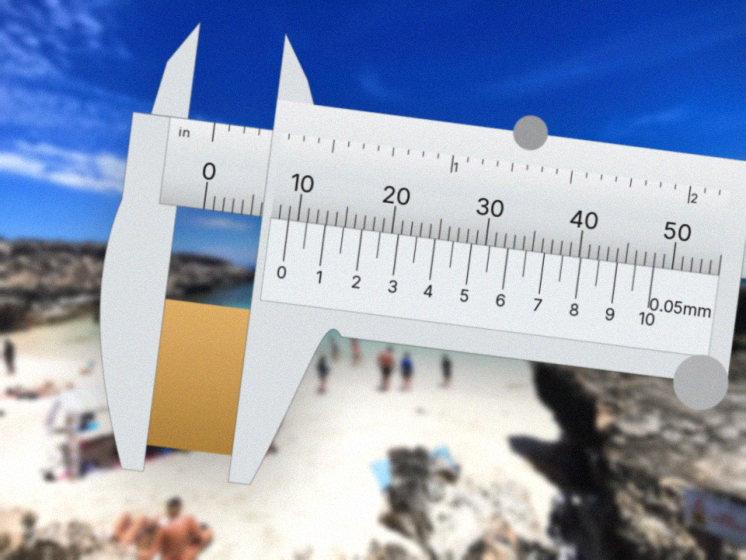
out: 9.0 mm
